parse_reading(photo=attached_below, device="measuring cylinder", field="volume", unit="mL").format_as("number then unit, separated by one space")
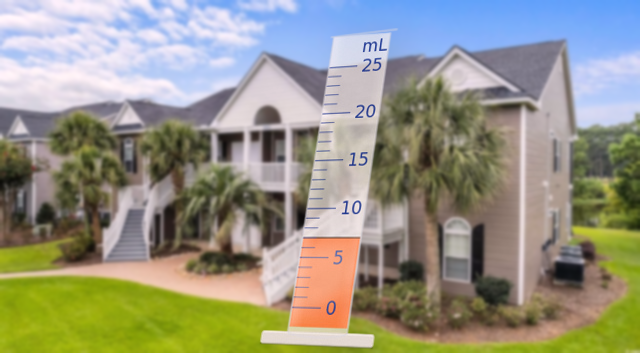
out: 7 mL
